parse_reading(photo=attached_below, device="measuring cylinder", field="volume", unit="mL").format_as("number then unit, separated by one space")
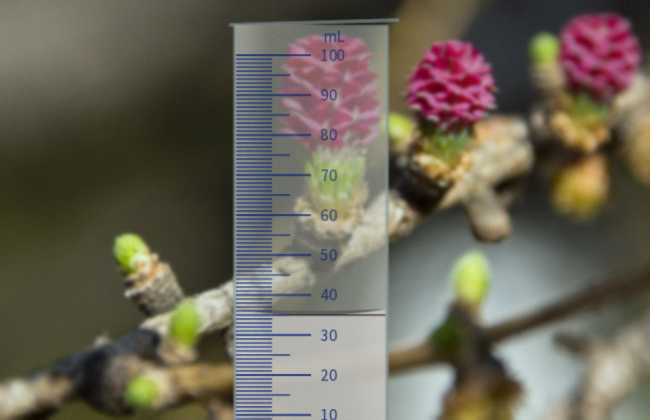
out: 35 mL
